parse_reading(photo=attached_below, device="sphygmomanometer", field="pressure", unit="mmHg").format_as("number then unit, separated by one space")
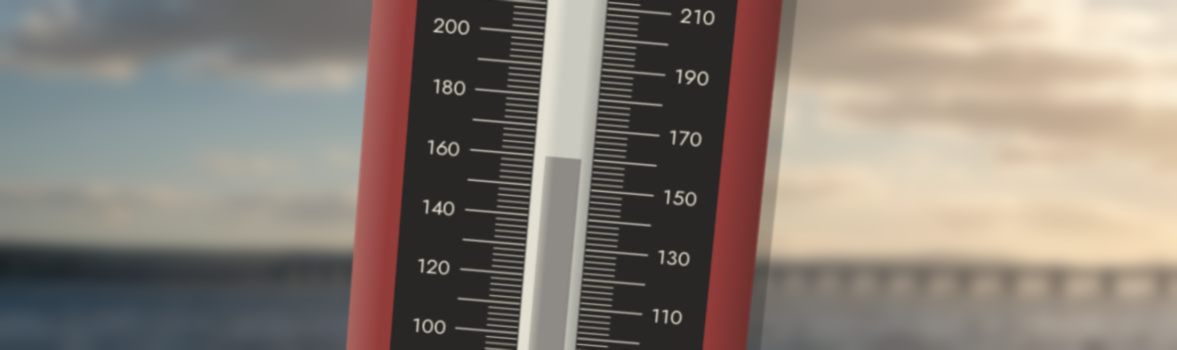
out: 160 mmHg
